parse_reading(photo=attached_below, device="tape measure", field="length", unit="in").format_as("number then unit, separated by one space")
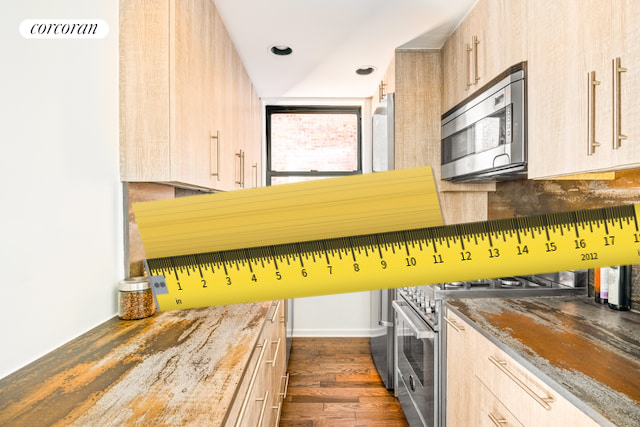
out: 11.5 in
